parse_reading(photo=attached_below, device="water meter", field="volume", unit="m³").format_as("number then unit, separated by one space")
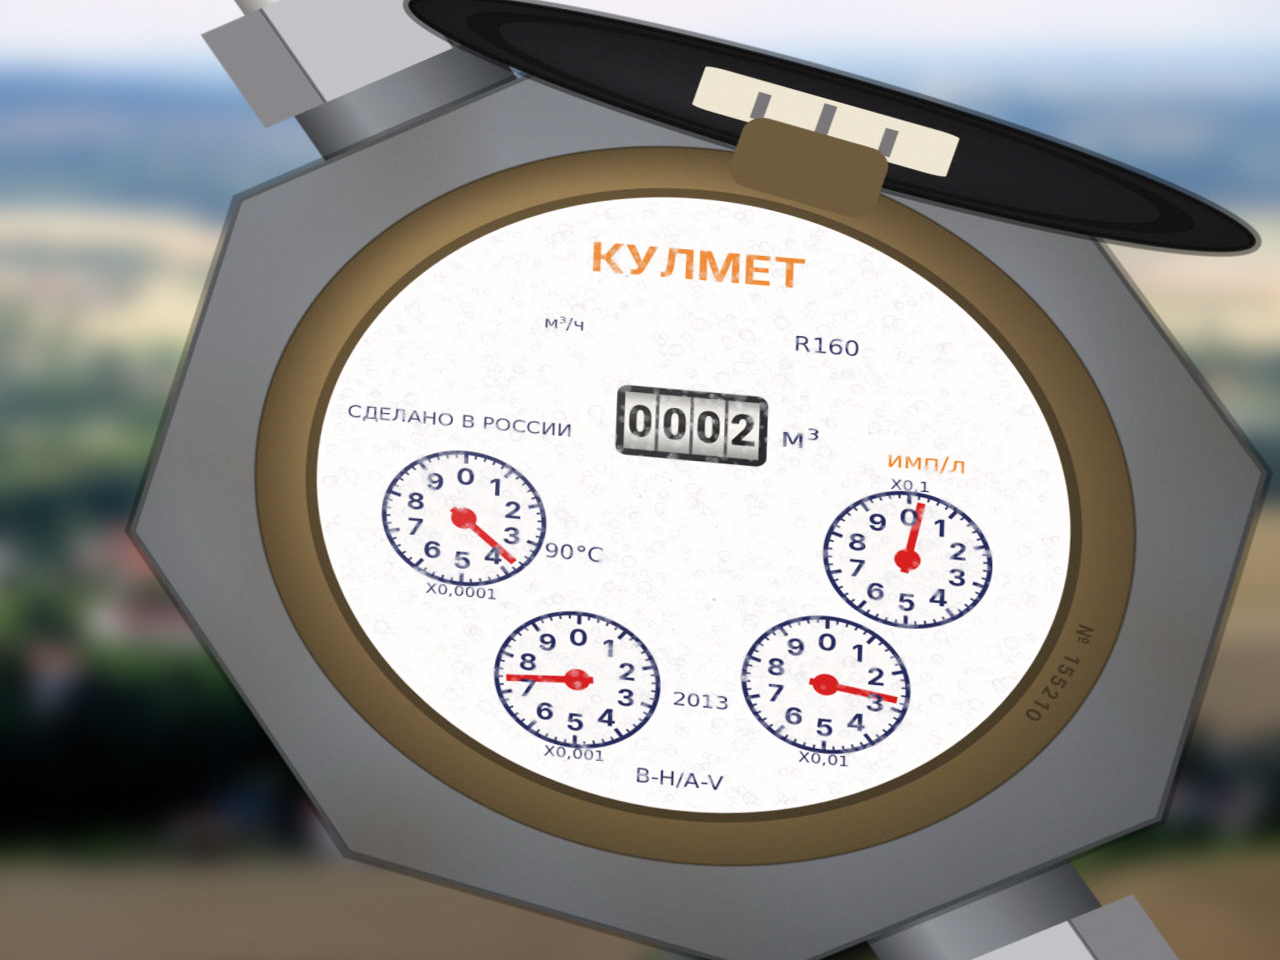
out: 2.0273 m³
